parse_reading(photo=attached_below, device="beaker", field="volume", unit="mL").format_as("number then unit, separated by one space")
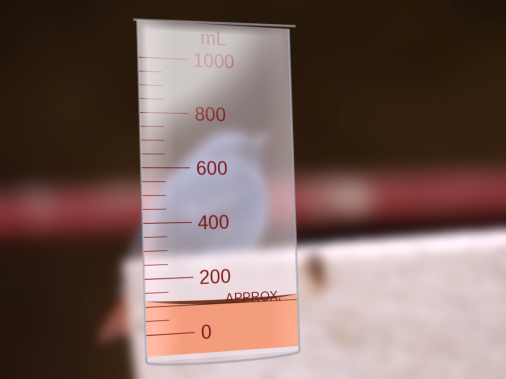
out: 100 mL
